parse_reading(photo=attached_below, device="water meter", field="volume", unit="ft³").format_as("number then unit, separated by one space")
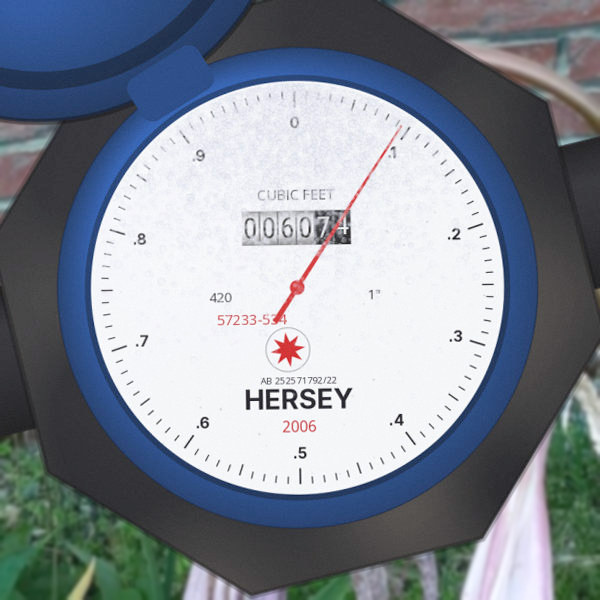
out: 6074.09 ft³
